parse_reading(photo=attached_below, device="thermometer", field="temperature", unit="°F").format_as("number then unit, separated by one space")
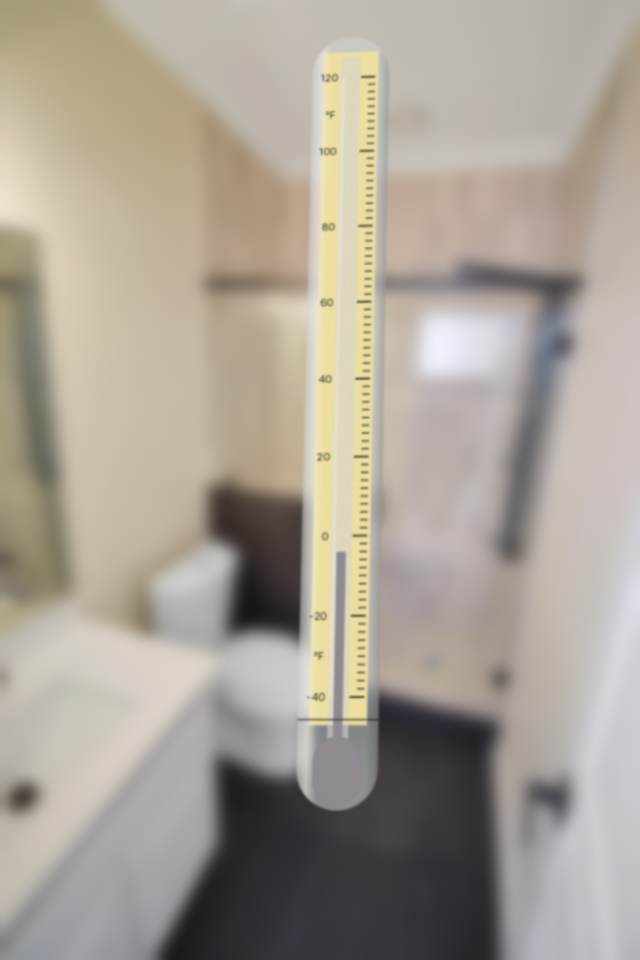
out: -4 °F
